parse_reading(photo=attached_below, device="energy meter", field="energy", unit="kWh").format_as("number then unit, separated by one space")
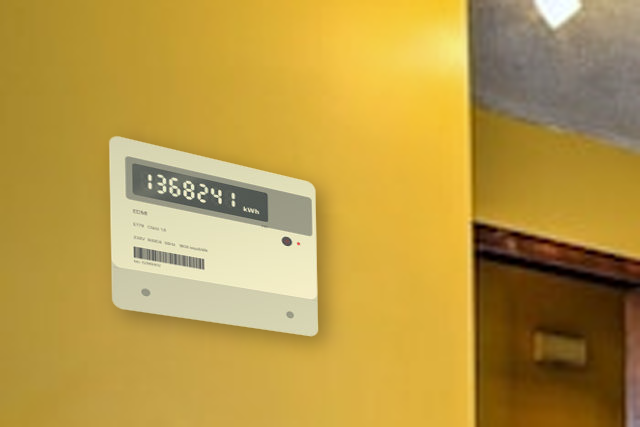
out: 1368241 kWh
